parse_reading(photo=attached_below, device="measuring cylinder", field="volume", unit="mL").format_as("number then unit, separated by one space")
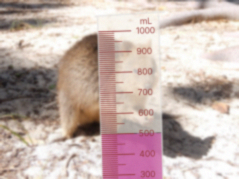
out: 500 mL
